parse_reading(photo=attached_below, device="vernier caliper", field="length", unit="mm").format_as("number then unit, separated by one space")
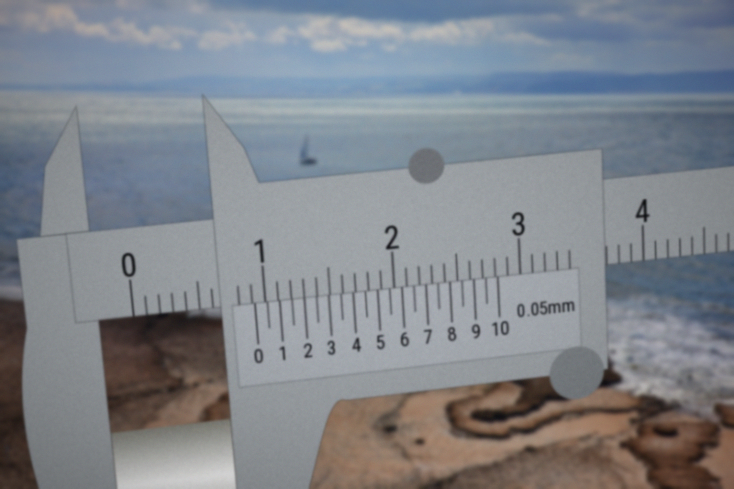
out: 9.2 mm
